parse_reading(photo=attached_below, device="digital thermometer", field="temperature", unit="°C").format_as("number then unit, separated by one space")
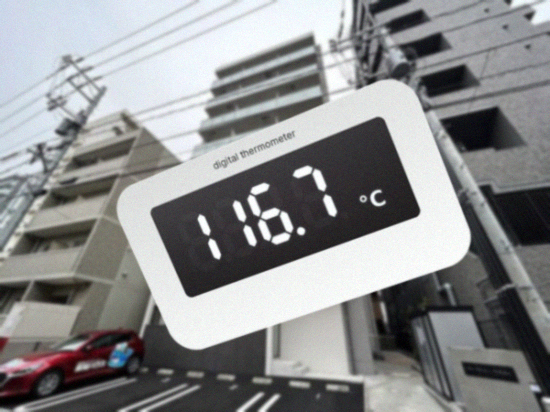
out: 116.7 °C
